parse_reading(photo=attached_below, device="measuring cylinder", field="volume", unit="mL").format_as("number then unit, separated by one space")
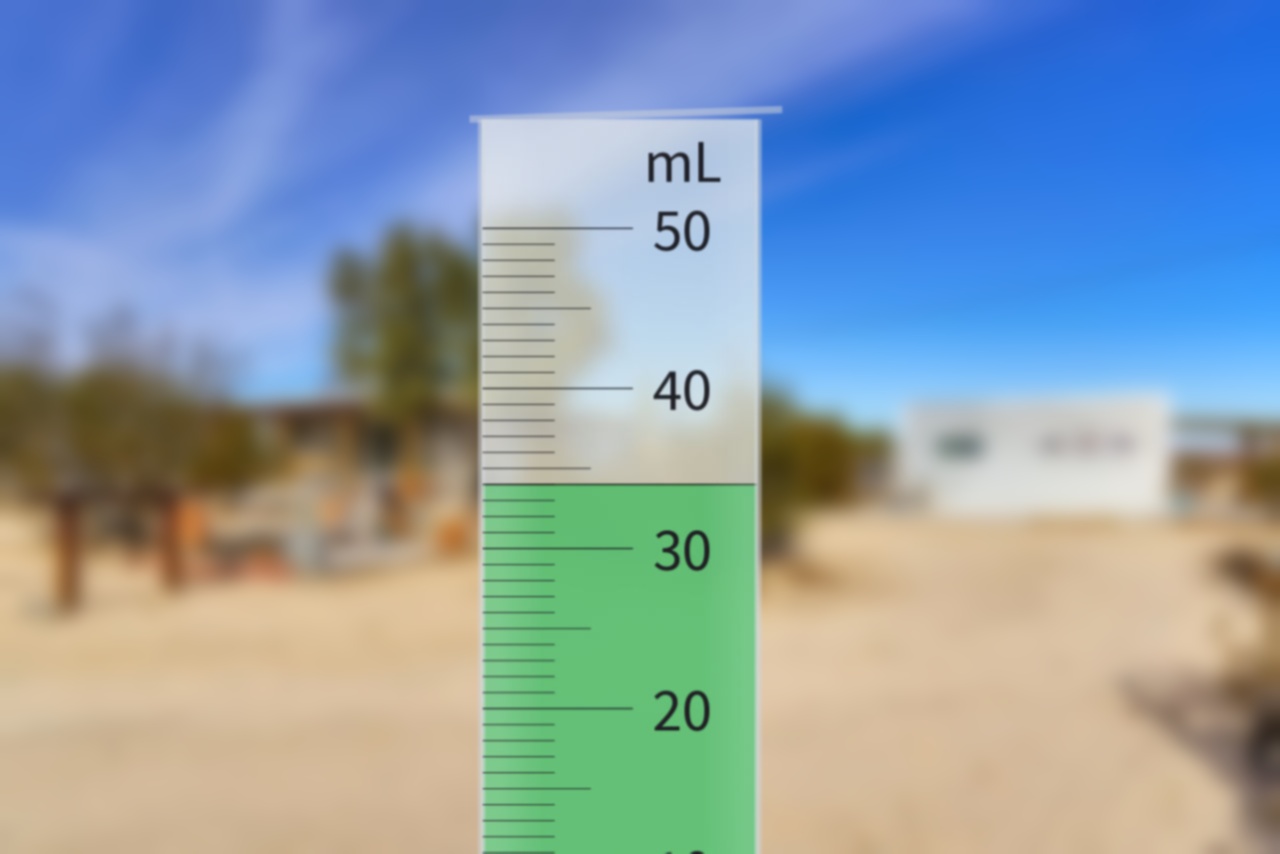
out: 34 mL
